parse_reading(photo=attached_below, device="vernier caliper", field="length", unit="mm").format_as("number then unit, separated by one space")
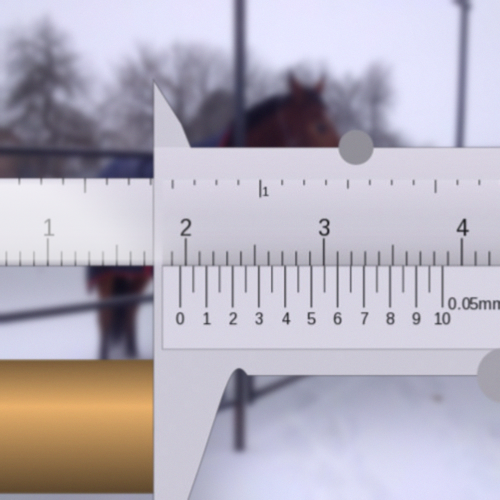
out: 19.6 mm
